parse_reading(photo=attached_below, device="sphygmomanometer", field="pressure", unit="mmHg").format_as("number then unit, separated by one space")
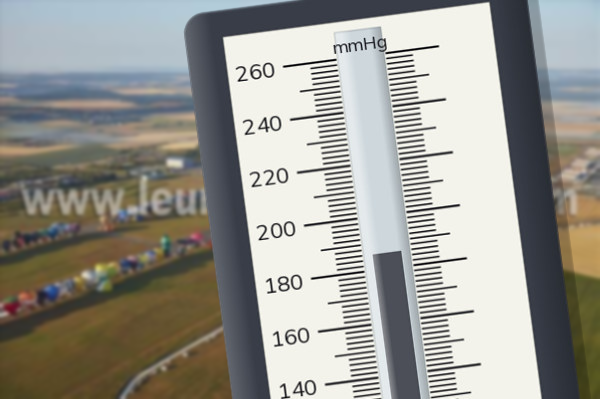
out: 186 mmHg
